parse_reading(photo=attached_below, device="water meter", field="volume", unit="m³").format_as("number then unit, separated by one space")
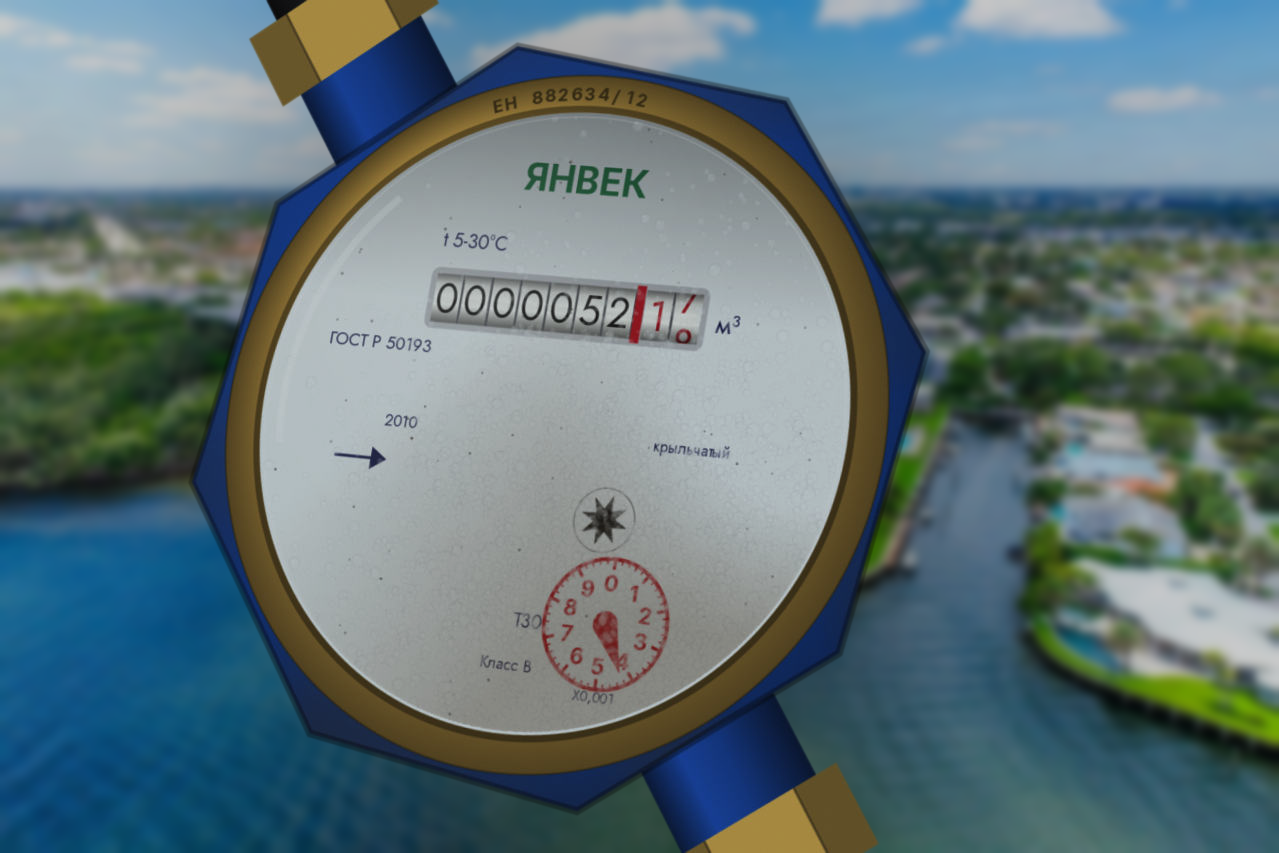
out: 52.174 m³
